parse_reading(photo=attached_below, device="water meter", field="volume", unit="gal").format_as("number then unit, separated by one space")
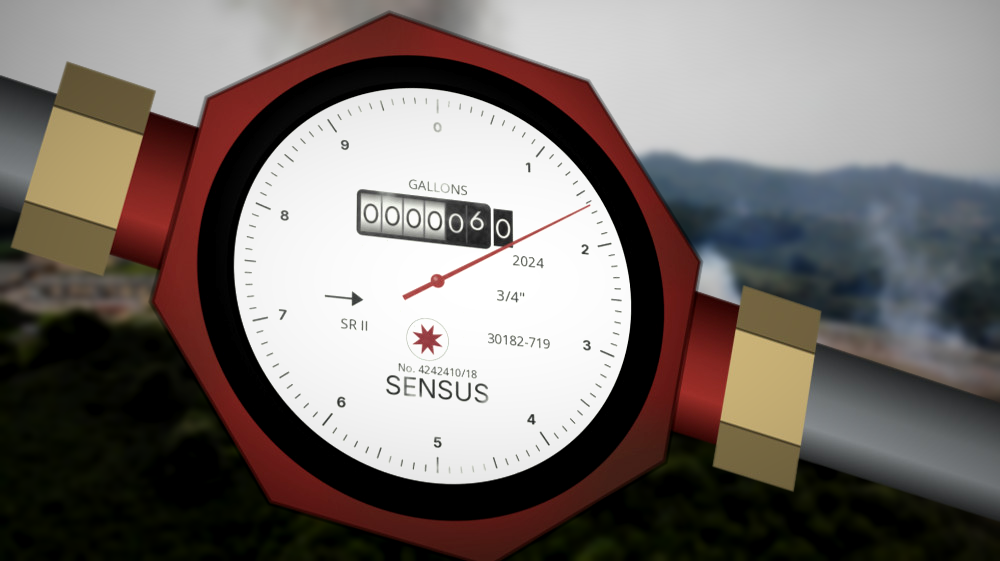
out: 61.6 gal
